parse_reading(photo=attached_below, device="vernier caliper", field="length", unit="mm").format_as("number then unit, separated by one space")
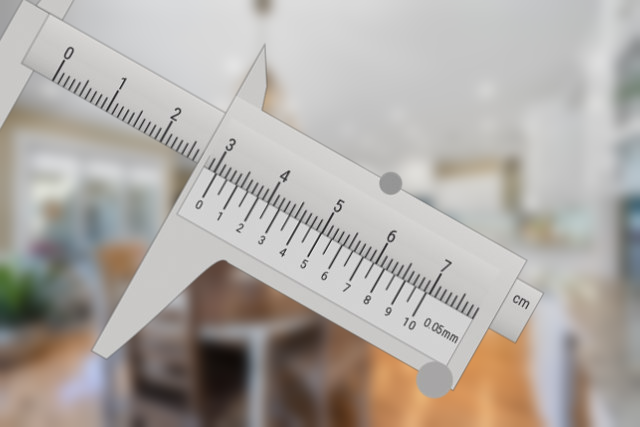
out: 30.4 mm
